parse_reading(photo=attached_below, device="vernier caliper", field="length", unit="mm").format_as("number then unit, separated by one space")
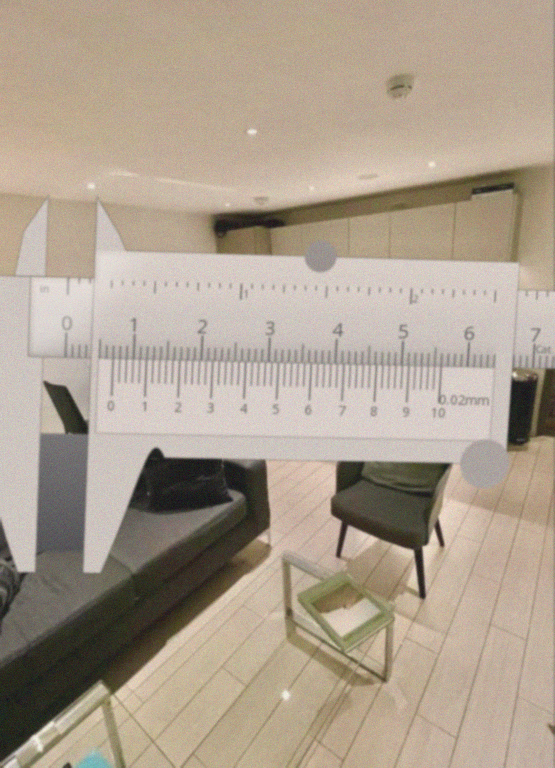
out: 7.0 mm
